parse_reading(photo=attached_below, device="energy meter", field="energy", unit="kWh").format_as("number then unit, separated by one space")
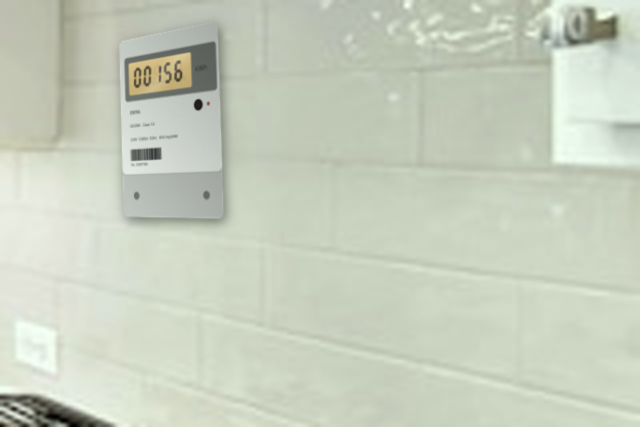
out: 156 kWh
